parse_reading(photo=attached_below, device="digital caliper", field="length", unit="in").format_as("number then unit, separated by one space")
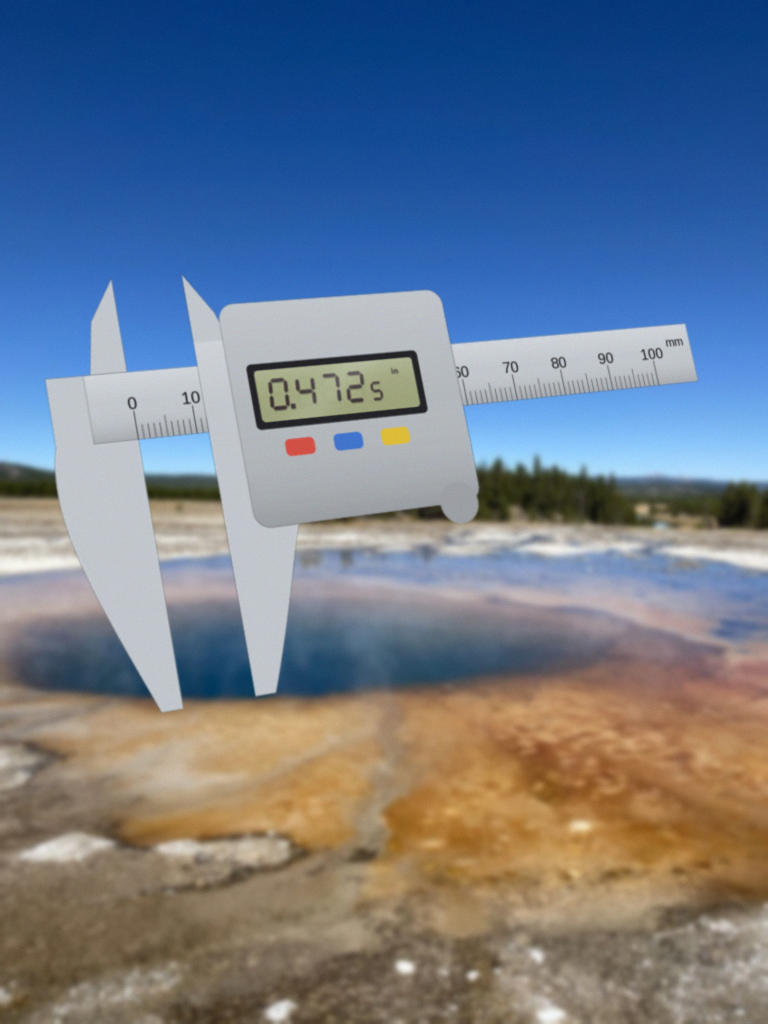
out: 0.4725 in
